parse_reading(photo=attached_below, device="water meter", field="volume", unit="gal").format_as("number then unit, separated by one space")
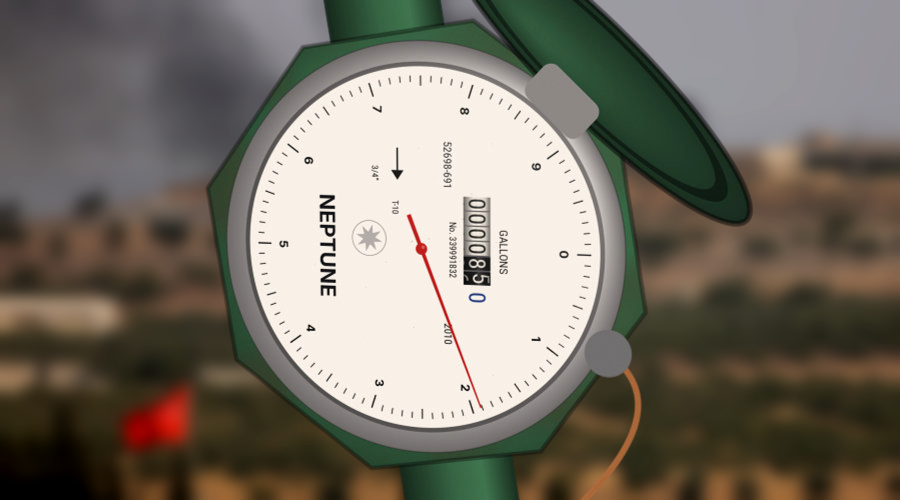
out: 851.9 gal
